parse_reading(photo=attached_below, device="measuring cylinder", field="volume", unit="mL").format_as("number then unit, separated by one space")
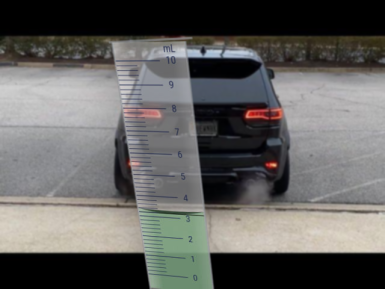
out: 3.2 mL
